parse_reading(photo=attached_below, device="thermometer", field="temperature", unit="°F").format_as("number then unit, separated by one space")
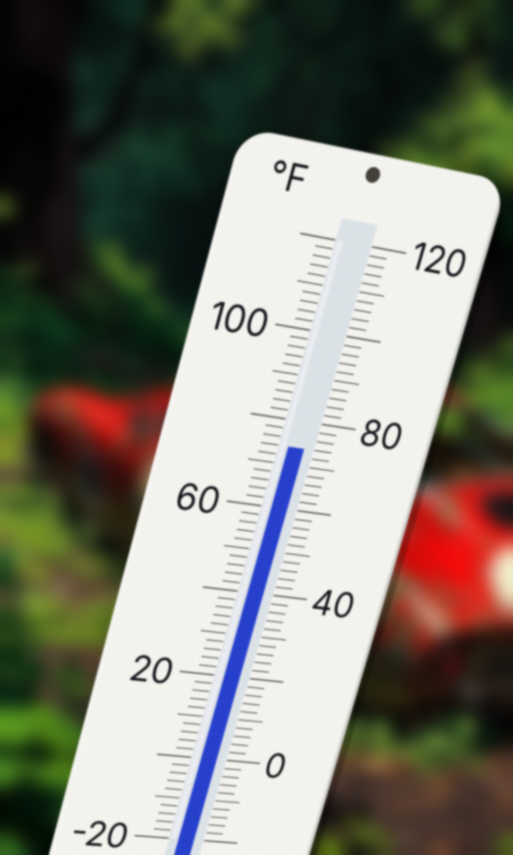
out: 74 °F
